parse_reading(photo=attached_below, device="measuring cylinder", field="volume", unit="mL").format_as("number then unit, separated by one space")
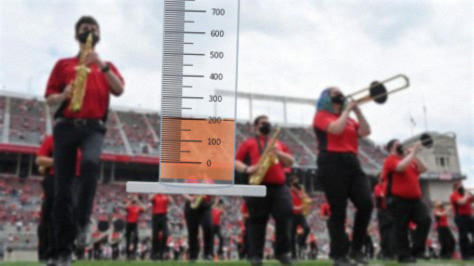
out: 200 mL
